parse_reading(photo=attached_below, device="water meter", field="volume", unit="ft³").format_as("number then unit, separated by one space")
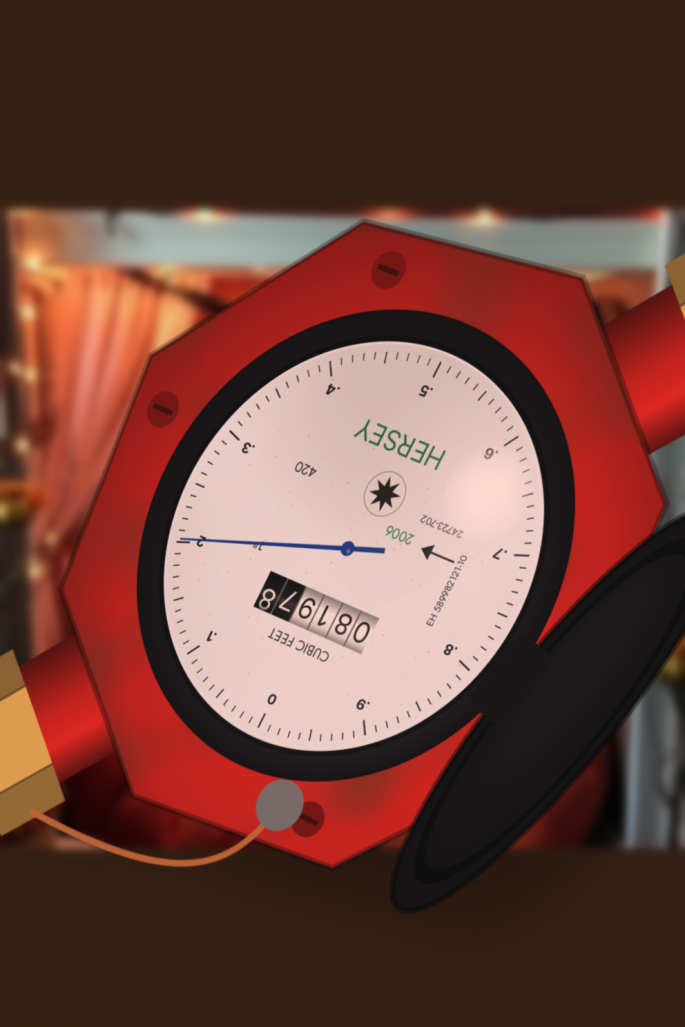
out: 81978.20 ft³
